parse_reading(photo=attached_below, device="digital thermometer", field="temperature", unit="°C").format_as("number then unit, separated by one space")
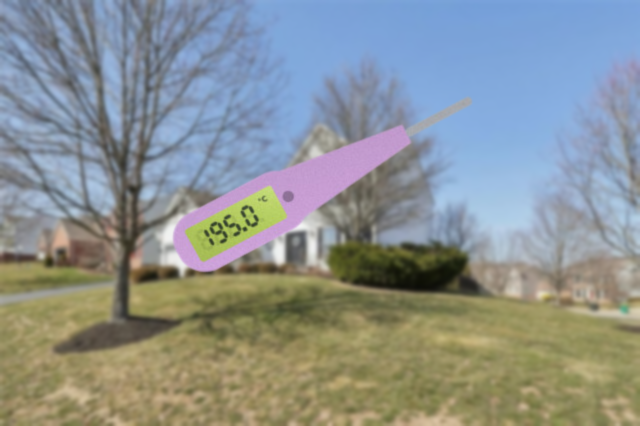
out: 195.0 °C
